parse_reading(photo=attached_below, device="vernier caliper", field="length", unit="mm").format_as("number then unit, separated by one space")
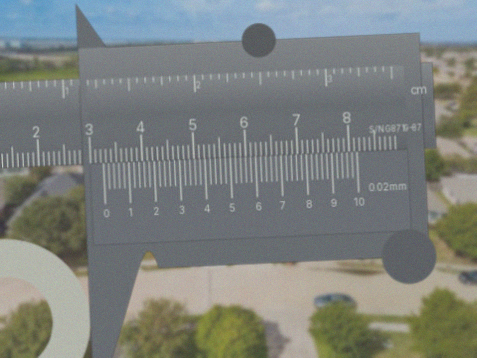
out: 32.5 mm
